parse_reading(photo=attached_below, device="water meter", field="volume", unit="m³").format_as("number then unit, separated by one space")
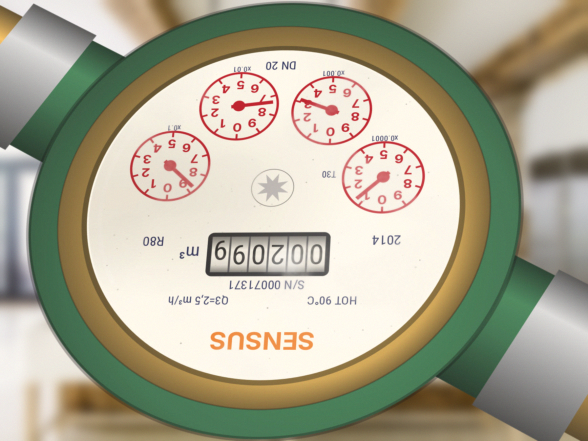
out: 2098.8731 m³
